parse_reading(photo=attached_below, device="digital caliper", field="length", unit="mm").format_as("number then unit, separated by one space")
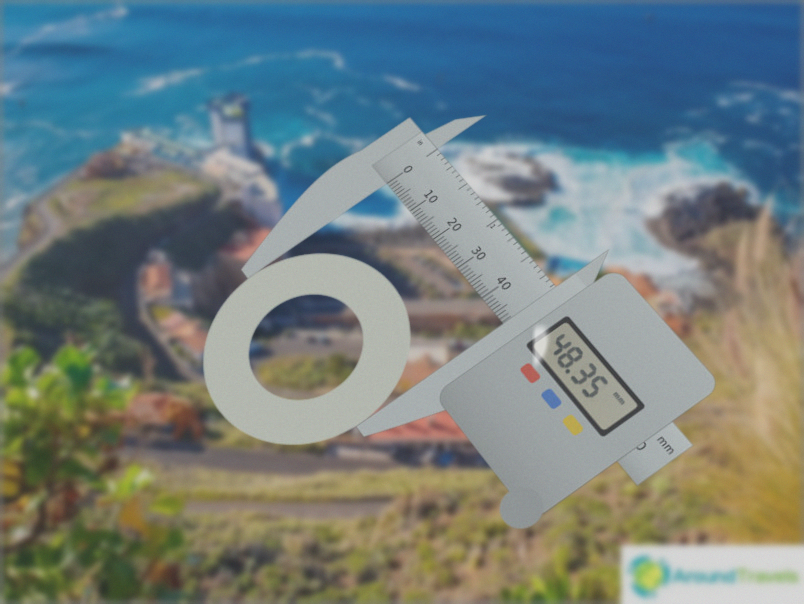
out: 48.35 mm
